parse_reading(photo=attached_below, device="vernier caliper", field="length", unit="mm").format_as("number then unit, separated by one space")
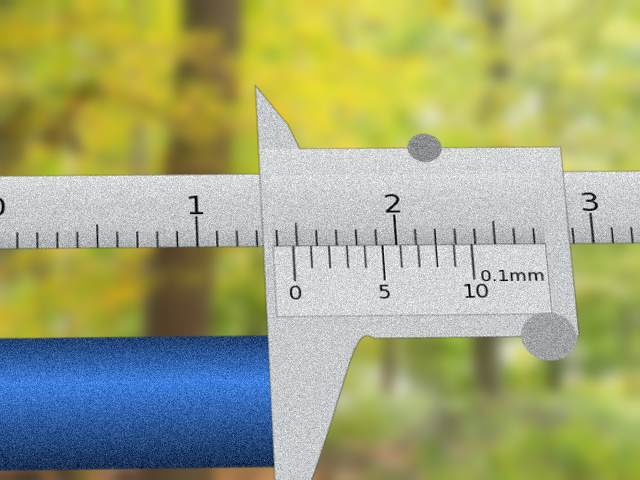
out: 14.8 mm
